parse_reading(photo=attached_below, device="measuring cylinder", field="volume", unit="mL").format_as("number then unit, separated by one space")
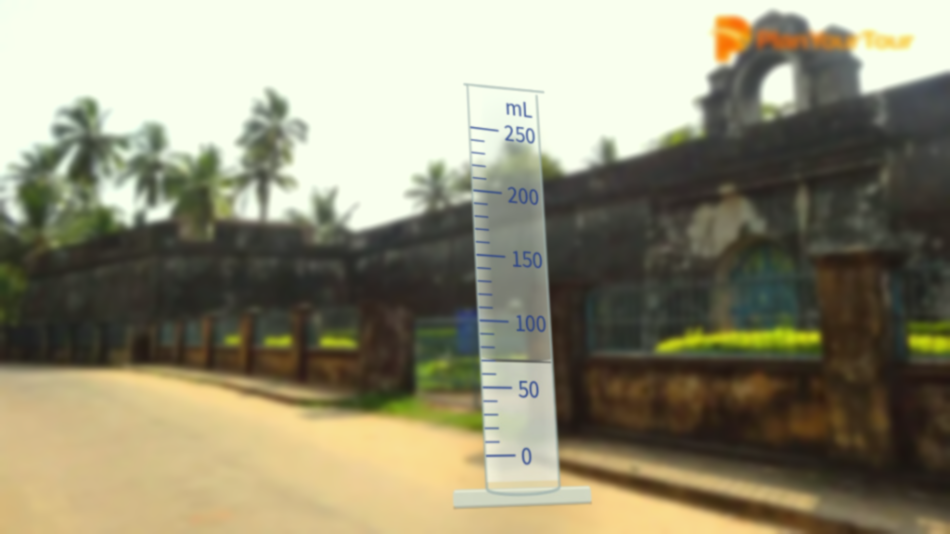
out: 70 mL
